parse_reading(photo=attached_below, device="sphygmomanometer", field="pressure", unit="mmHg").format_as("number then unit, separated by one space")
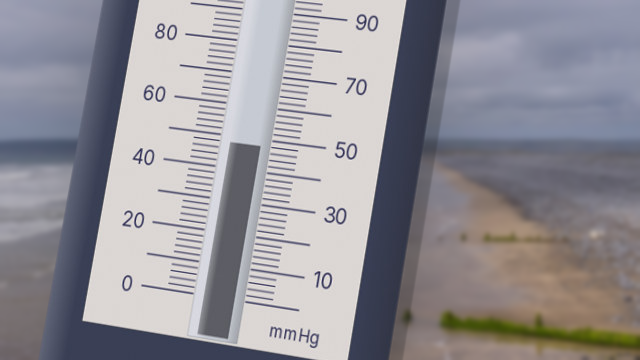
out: 48 mmHg
